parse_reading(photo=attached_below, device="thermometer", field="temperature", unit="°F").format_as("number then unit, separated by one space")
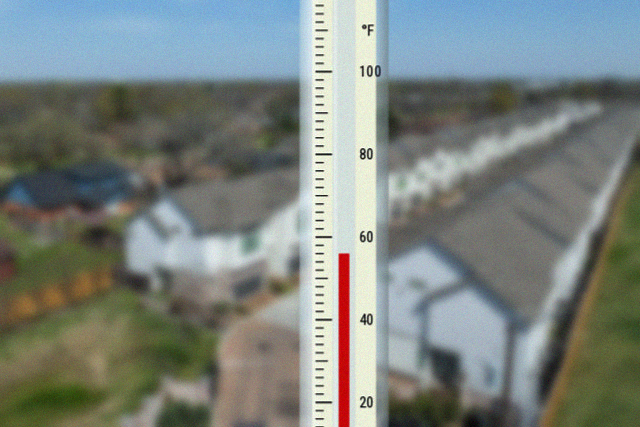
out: 56 °F
